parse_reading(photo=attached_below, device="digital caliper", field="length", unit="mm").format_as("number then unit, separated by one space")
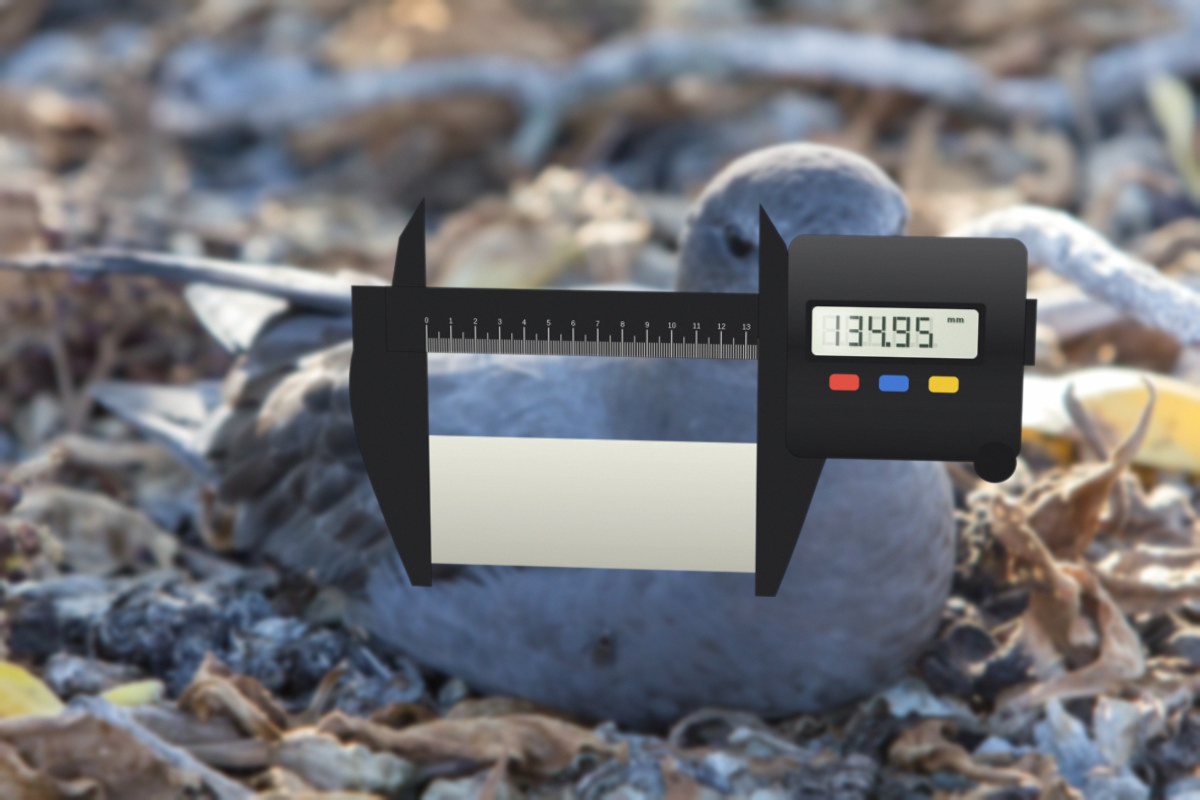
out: 134.95 mm
